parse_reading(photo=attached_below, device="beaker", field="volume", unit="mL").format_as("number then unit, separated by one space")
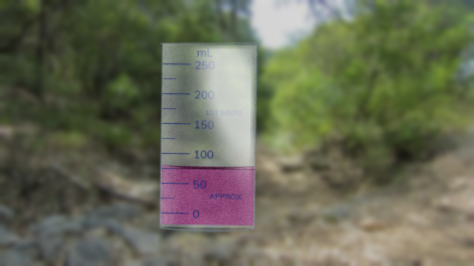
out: 75 mL
